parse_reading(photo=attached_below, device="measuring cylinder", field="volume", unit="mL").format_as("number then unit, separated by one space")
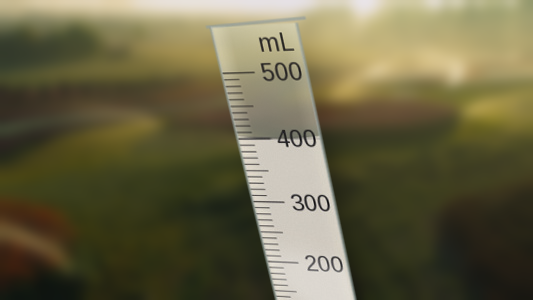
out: 400 mL
